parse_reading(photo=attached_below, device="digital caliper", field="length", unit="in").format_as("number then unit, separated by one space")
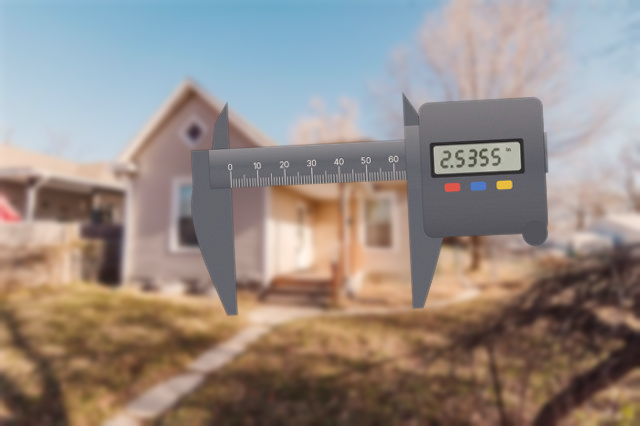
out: 2.5355 in
